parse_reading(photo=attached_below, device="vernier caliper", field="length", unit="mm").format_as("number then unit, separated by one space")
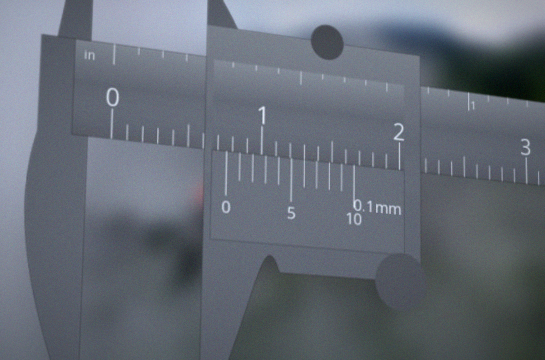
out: 7.6 mm
